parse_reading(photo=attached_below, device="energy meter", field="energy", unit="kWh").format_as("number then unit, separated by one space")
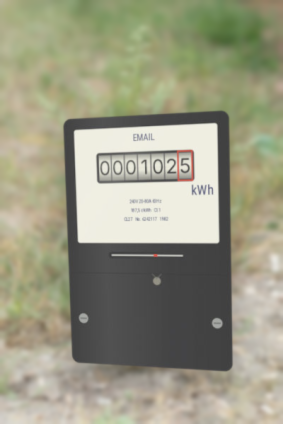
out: 102.5 kWh
